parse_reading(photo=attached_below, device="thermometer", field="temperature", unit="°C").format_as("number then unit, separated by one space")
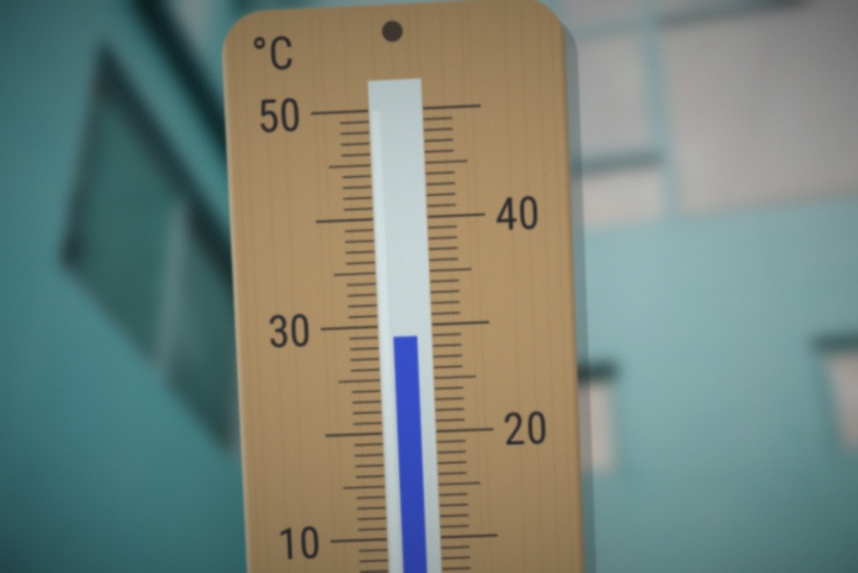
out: 29 °C
